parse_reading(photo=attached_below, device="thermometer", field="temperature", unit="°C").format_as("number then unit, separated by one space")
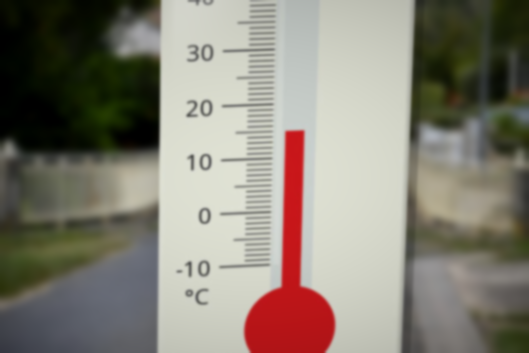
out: 15 °C
